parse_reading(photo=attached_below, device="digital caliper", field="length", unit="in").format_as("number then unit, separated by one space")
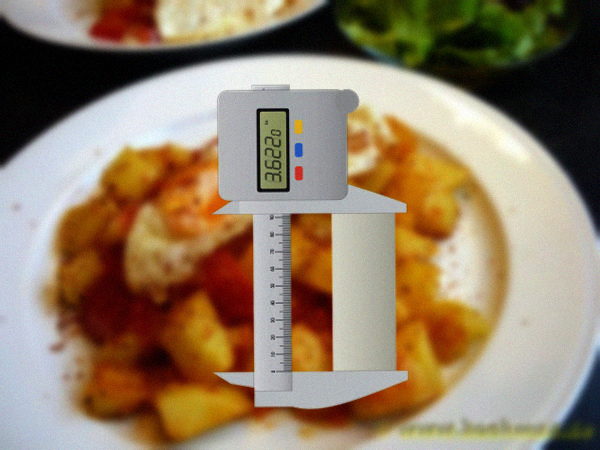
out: 3.6220 in
